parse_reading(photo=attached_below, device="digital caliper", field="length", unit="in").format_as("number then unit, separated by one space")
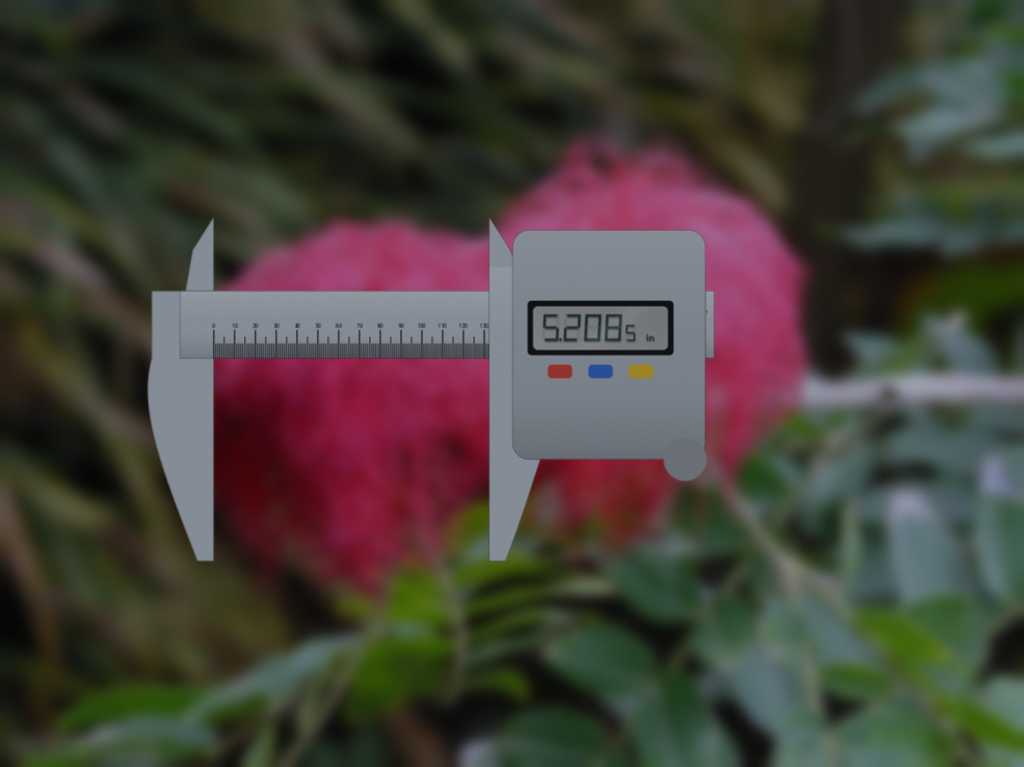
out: 5.2085 in
